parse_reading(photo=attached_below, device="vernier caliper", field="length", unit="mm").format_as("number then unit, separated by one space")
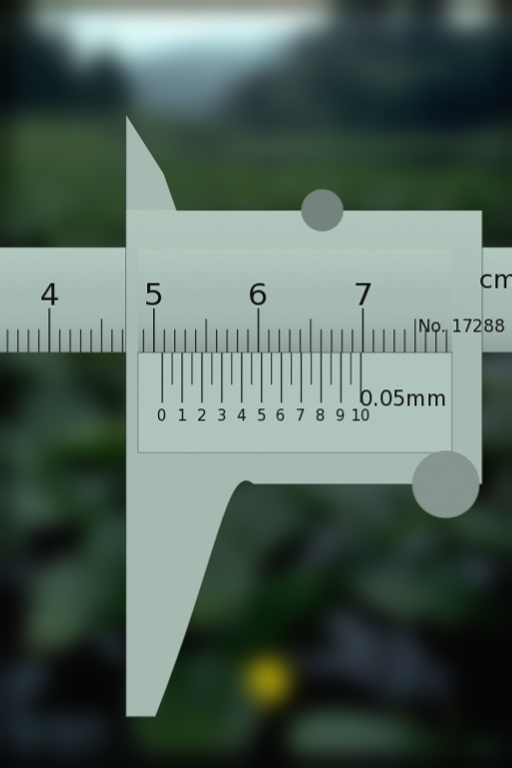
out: 50.8 mm
